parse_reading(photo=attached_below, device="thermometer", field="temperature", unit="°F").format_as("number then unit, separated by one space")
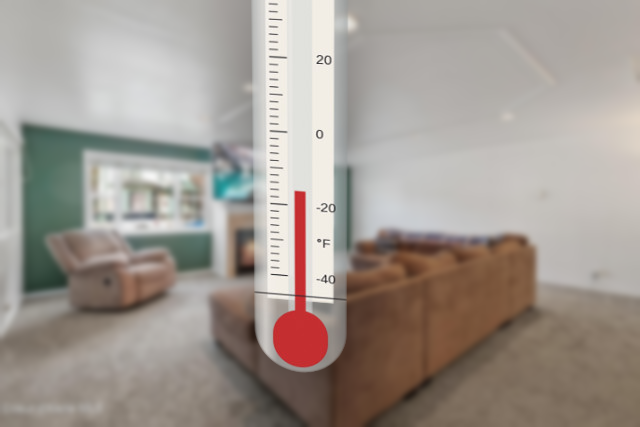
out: -16 °F
